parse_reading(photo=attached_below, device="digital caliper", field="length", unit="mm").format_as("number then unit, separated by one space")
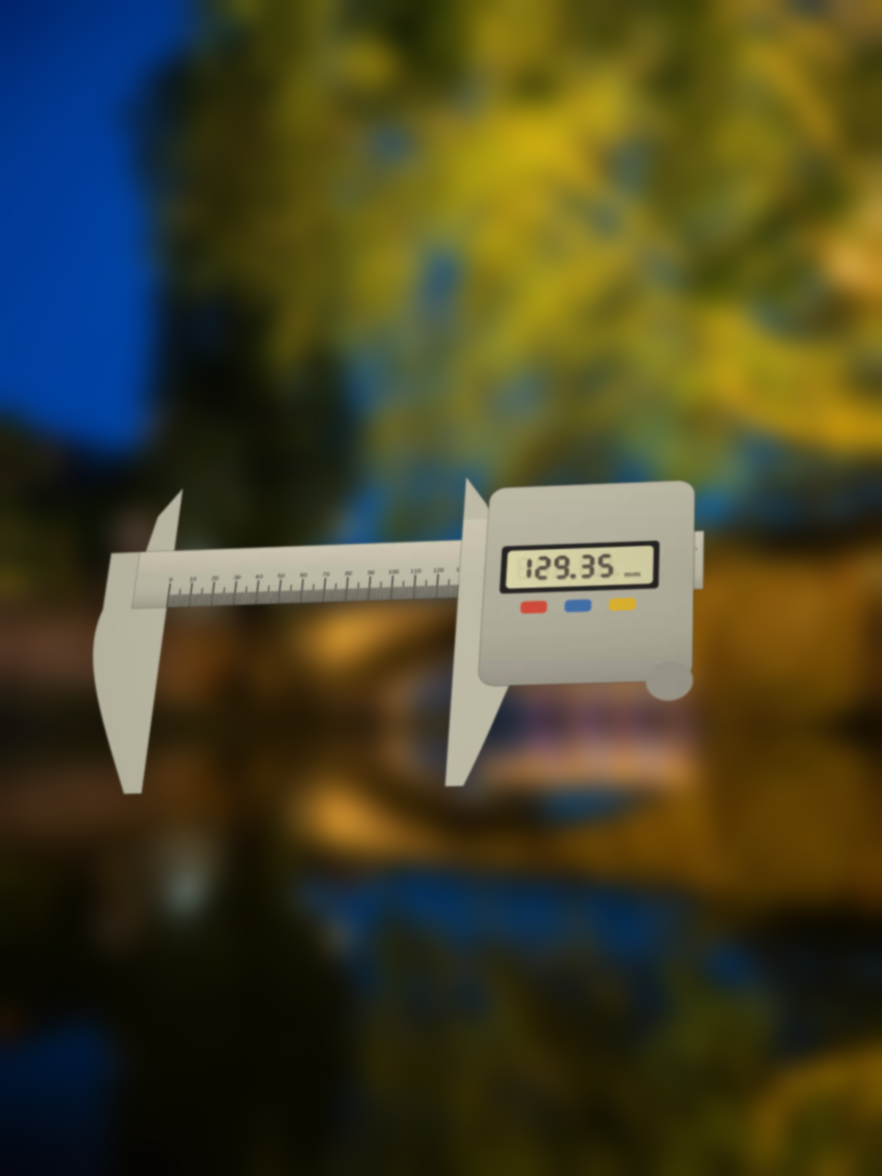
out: 129.35 mm
